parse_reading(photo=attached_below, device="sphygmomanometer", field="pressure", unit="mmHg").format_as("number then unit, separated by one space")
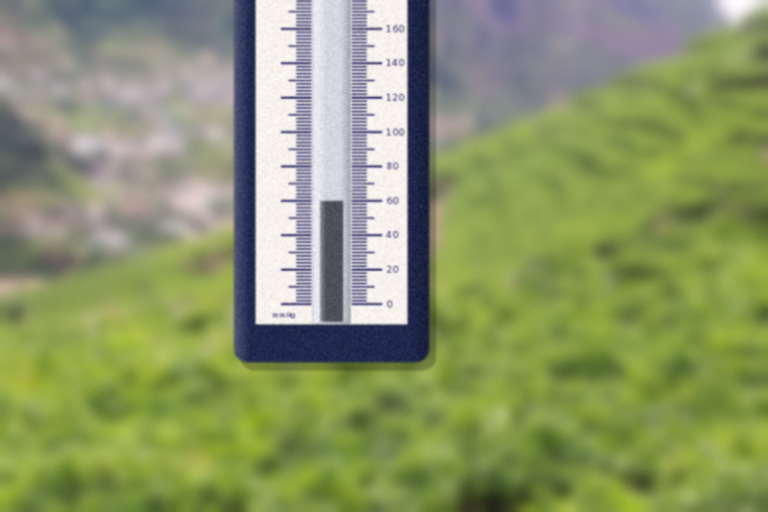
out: 60 mmHg
